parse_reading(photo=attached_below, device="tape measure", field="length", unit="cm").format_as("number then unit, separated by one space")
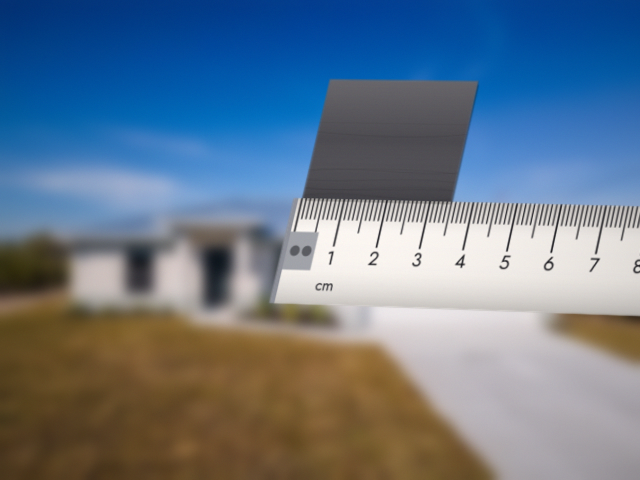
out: 3.5 cm
